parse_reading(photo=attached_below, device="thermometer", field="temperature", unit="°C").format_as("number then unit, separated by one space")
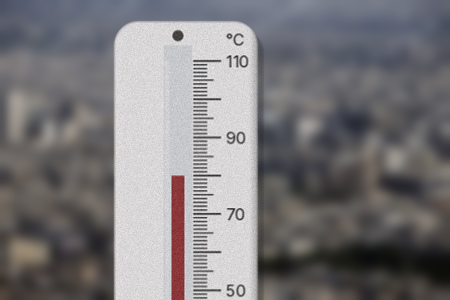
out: 80 °C
